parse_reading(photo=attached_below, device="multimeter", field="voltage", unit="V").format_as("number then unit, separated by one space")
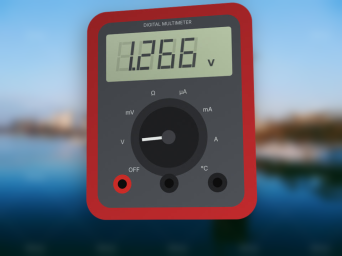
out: 1.266 V
